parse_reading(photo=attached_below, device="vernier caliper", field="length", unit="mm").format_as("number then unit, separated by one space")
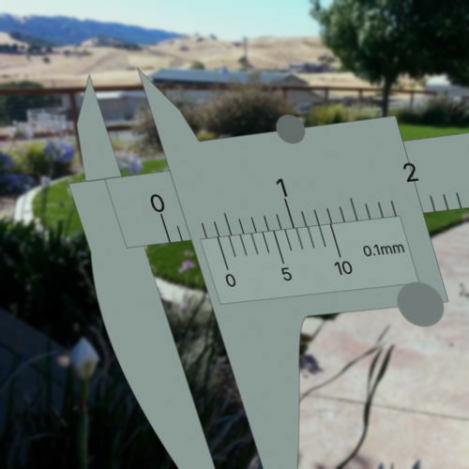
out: 3.9 mm
